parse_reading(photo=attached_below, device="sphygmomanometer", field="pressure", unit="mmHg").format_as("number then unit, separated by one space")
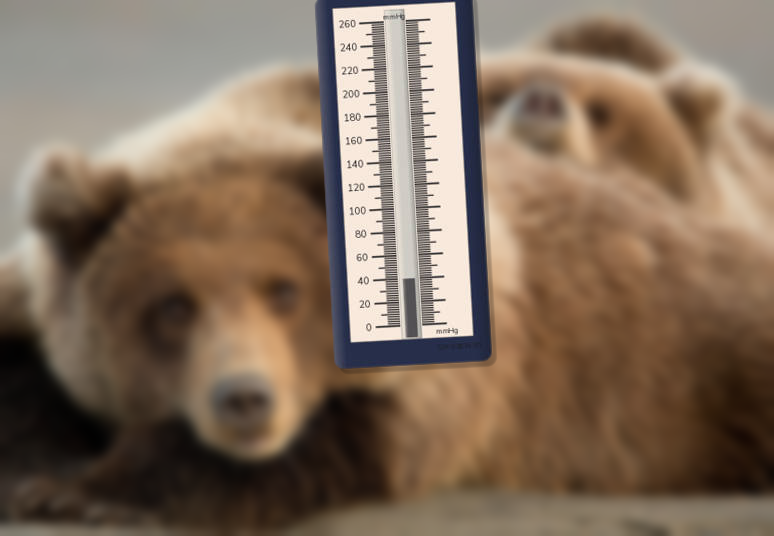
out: 40 mmHg
